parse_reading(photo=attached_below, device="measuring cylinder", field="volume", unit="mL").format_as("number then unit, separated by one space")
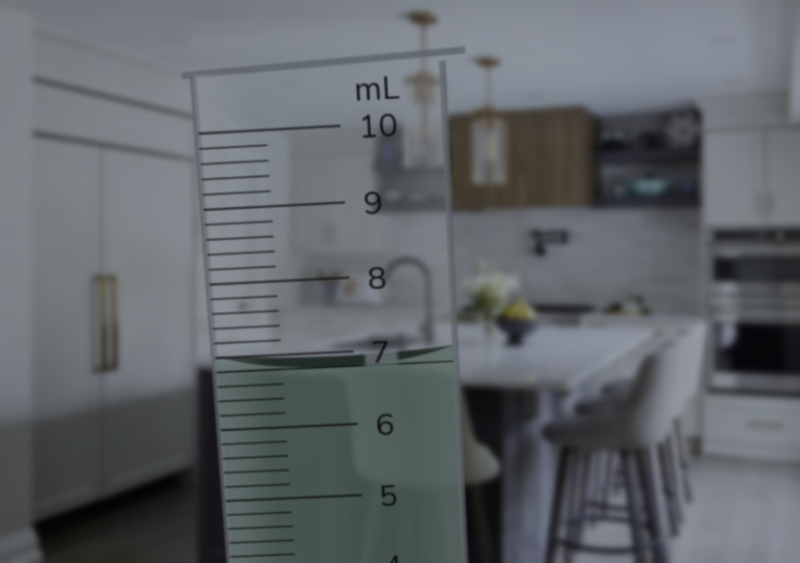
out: 6.8 mL
